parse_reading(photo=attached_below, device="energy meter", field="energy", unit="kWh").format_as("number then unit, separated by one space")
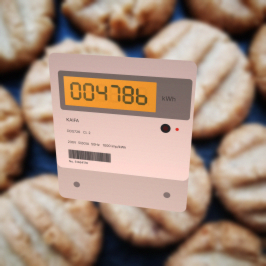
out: 4786 kWh
